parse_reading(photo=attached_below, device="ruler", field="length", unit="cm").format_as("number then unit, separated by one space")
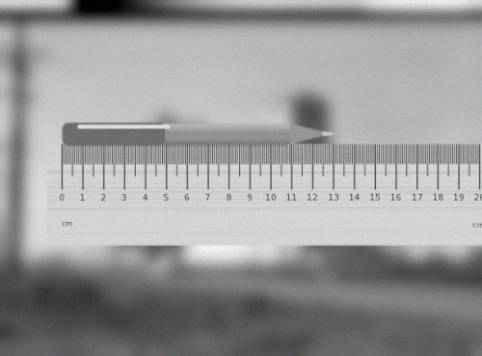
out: 13 cm
